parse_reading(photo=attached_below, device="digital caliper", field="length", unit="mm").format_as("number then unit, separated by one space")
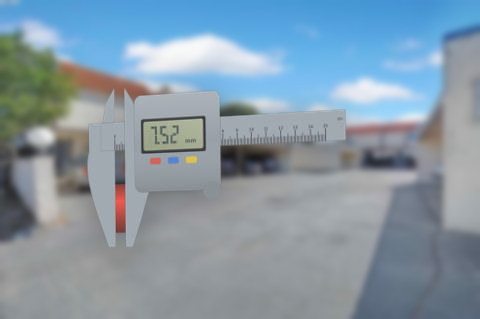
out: 7.52 mm
